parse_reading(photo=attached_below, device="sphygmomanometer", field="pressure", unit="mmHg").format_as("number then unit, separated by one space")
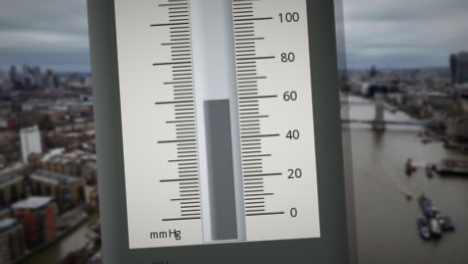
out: 60 mmHg
